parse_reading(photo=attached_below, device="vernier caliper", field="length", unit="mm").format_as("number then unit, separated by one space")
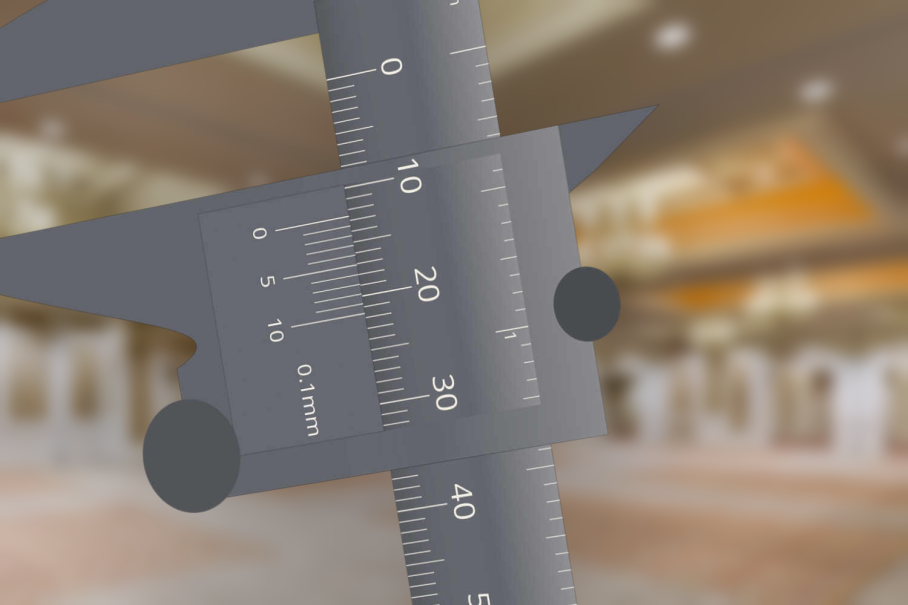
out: 12.6 mm
